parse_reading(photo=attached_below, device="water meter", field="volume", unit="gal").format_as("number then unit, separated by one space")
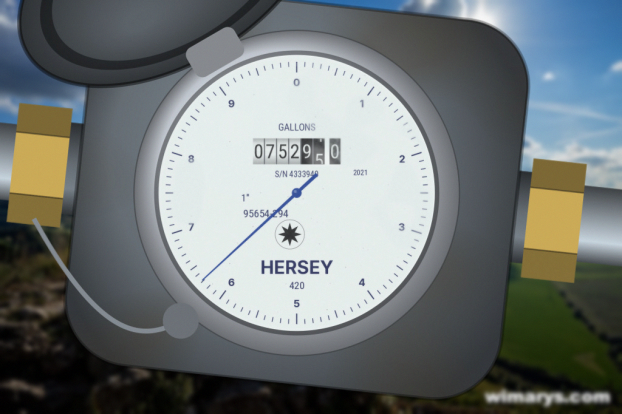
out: 752946.3 gal
